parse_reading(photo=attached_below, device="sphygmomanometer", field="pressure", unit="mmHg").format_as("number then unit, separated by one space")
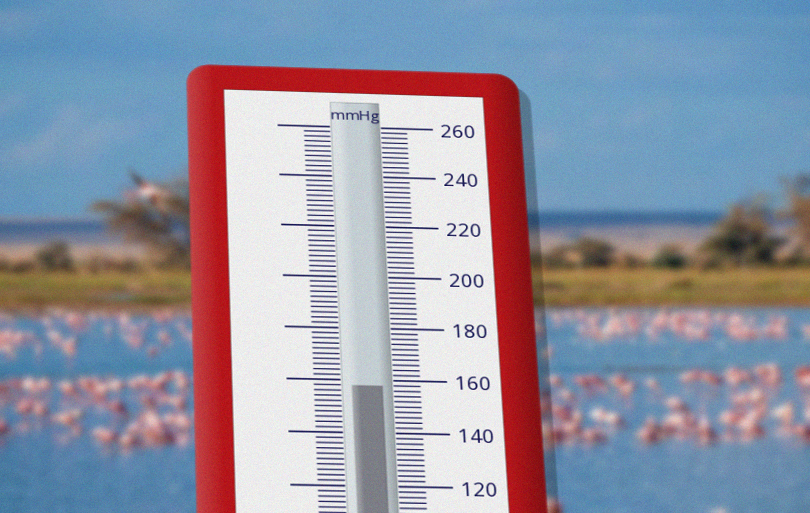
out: 158 mmHg
